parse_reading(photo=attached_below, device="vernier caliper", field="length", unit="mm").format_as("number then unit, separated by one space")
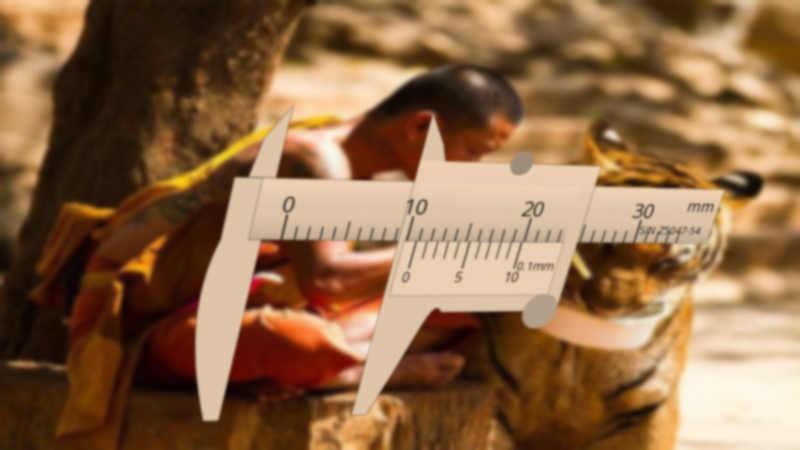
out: 10.8 mm
